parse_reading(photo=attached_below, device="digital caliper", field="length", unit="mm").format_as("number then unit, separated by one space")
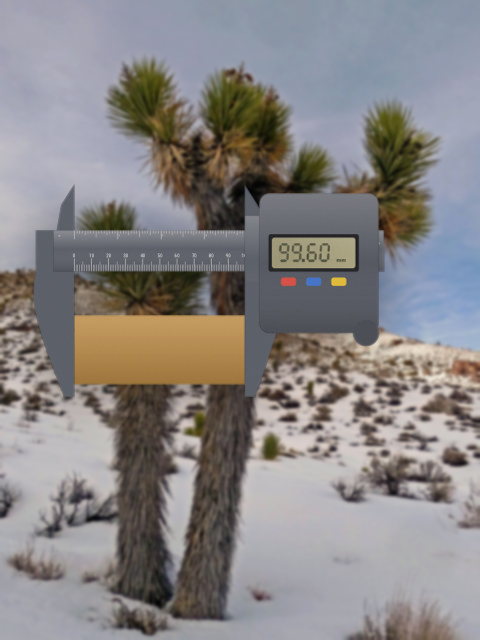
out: 99.60 mm
